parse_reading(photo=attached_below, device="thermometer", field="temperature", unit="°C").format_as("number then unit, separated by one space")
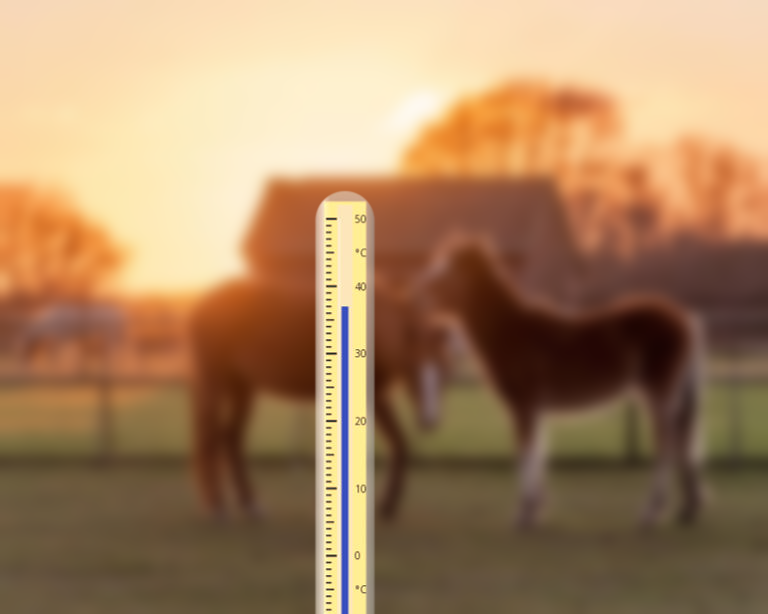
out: 37 °C
